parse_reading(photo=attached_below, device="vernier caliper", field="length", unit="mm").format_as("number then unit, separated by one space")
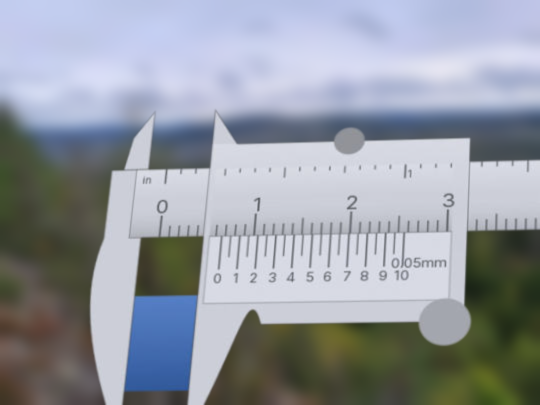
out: 6.6 mm
